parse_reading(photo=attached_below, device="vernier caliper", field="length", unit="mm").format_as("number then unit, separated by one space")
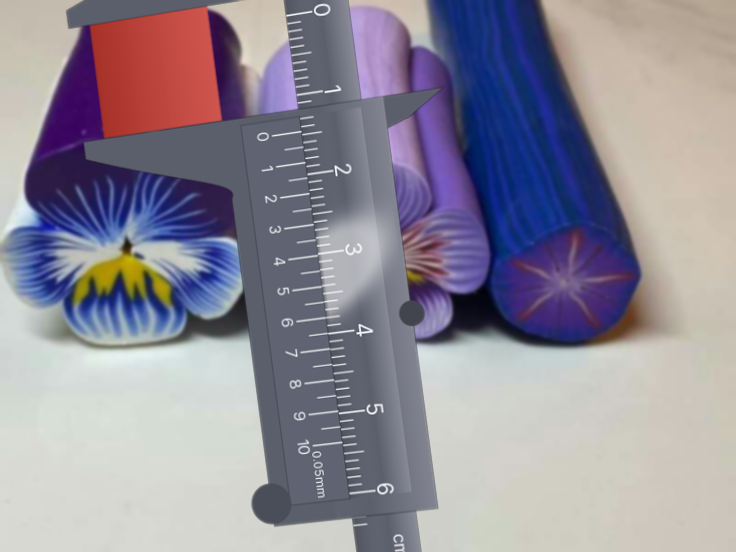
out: 14.6 mm
